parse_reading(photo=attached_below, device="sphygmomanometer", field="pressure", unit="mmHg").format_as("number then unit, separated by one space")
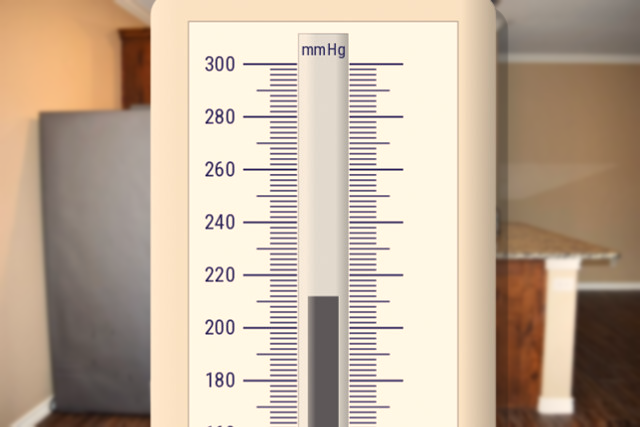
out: 212 mmHg
